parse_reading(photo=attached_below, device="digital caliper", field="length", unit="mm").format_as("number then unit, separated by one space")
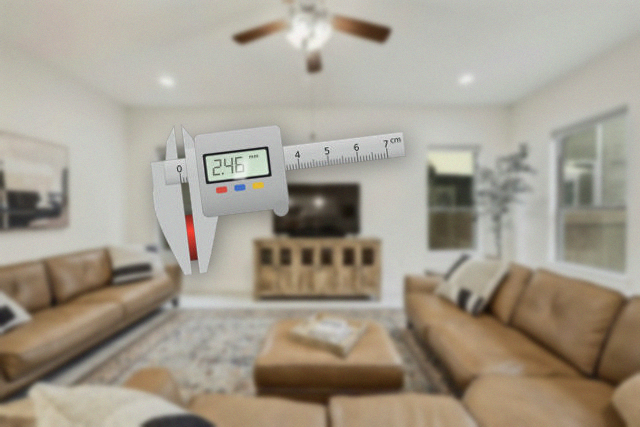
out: 2.46 mm
